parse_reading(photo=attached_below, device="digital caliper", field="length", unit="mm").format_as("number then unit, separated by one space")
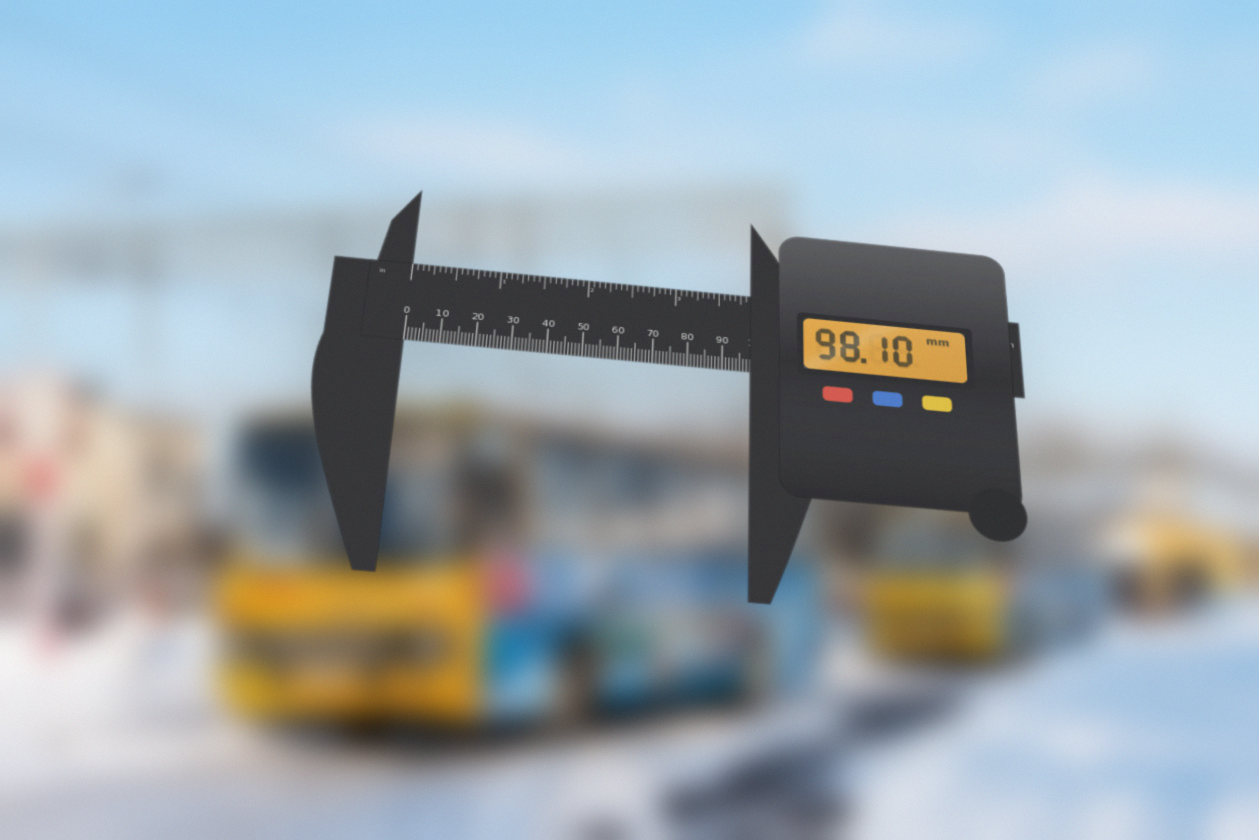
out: 98.10 mm
